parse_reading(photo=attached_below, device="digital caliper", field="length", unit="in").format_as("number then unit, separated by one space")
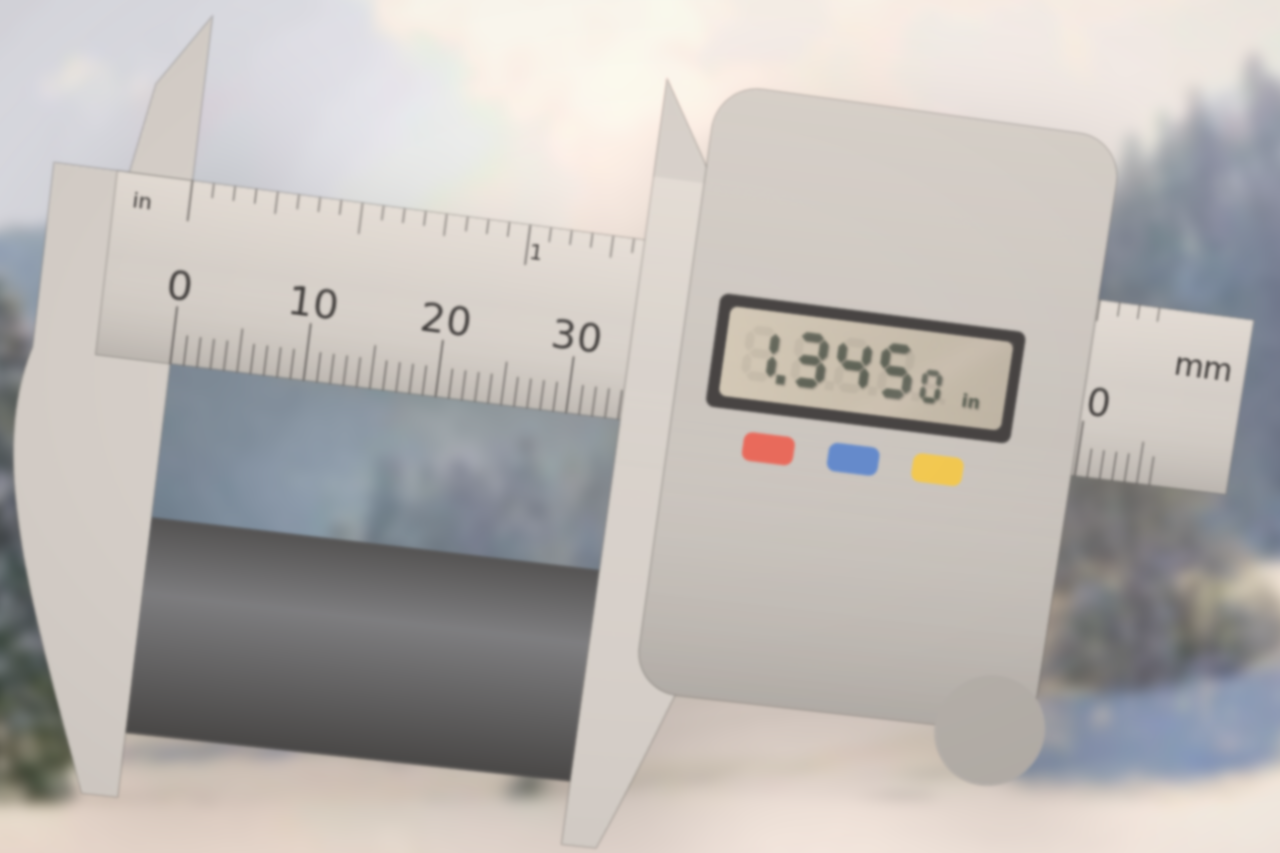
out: 1.3450 in
